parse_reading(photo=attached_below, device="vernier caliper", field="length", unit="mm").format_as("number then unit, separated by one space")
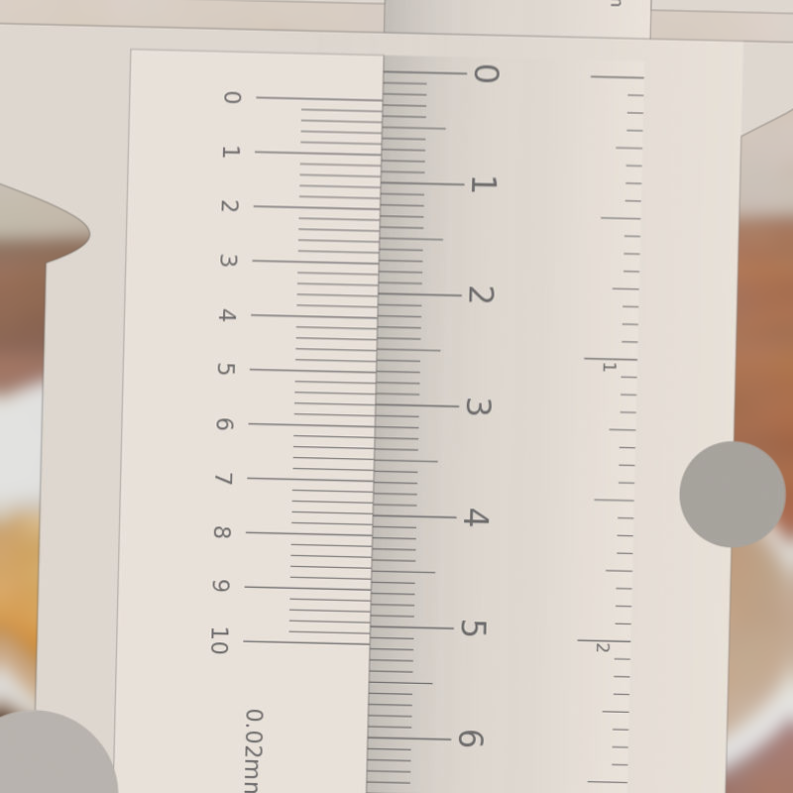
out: 2.6 mm
